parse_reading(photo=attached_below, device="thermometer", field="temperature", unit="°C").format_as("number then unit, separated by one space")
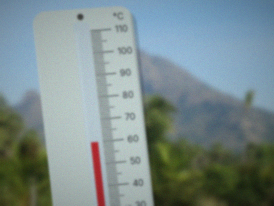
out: 60 °C
